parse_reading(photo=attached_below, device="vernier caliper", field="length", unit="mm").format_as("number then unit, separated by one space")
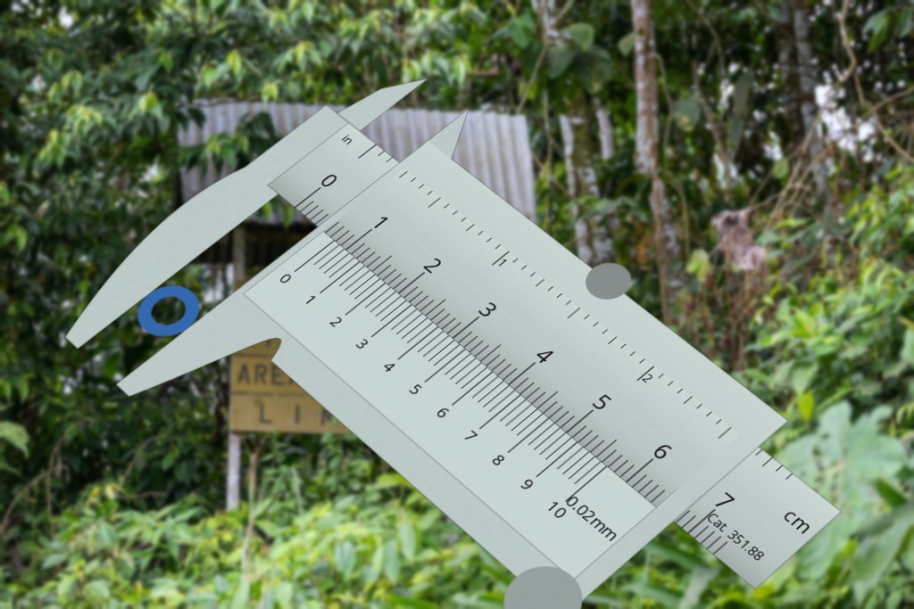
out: 7.8 mm
